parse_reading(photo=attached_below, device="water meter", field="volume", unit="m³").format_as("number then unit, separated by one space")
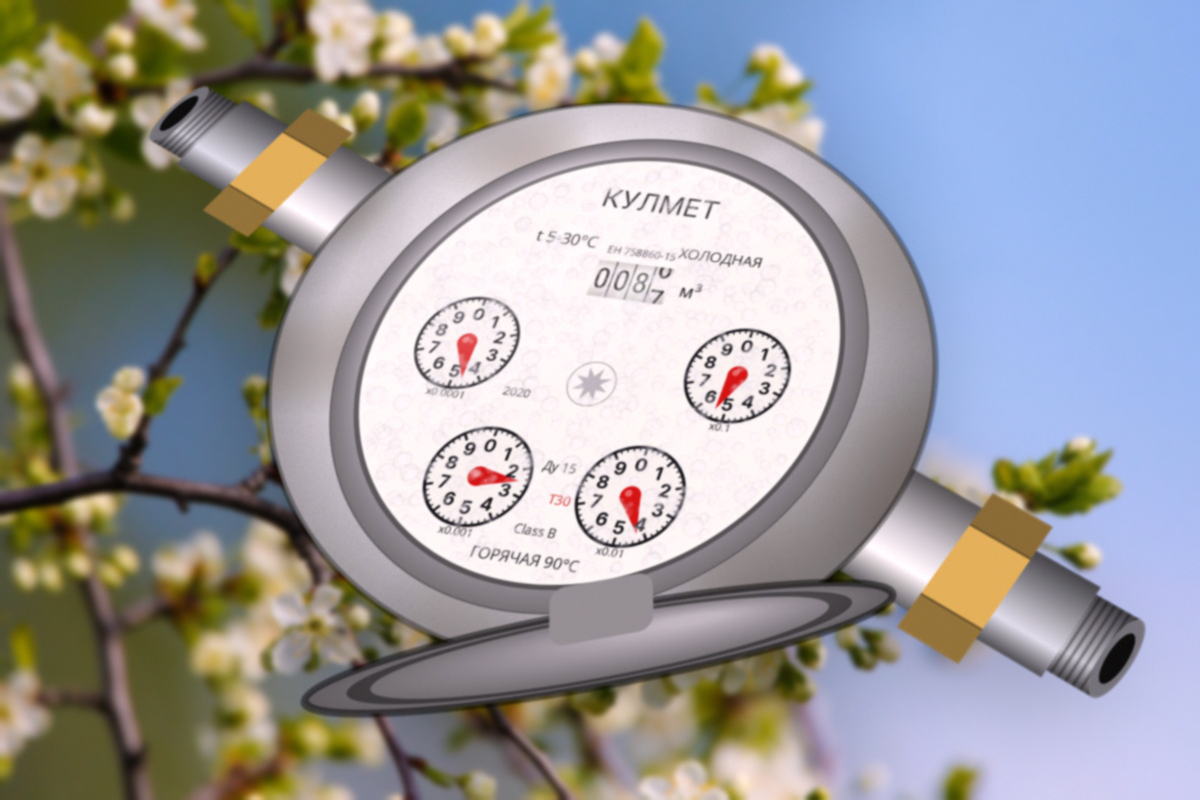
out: 86.5424 m³
